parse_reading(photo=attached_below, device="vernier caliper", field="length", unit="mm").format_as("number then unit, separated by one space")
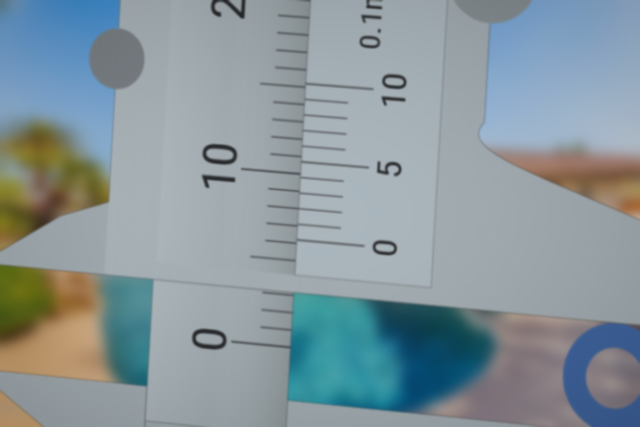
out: 6.2 mm
